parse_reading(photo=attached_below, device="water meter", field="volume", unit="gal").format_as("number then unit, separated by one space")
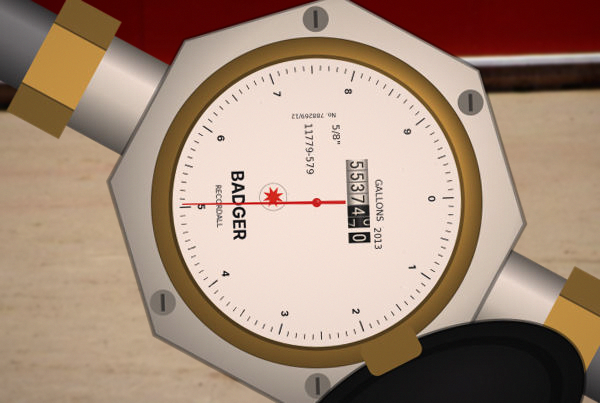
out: 5537465.0 gal
